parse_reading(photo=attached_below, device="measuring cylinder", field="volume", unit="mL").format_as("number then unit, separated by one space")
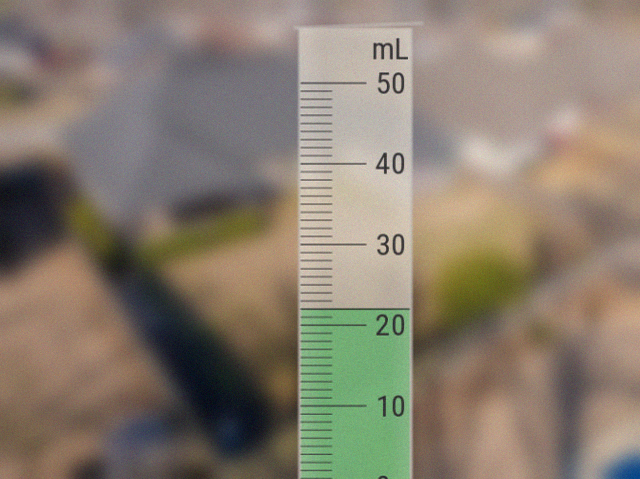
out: 22 mL
